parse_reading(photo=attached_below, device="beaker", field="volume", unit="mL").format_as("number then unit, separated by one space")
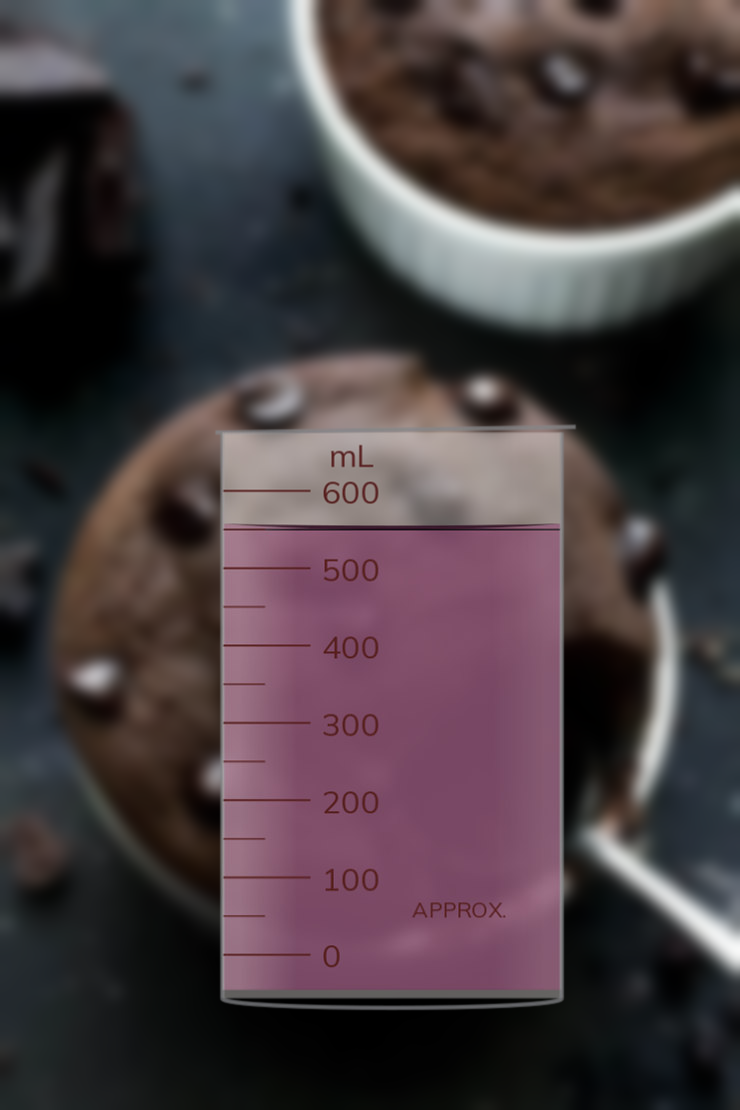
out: 550 mL
